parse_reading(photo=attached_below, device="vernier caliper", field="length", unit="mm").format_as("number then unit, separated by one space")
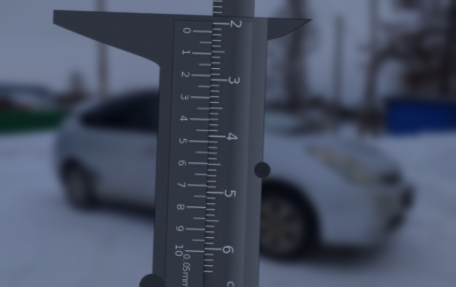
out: 21.5 mm
